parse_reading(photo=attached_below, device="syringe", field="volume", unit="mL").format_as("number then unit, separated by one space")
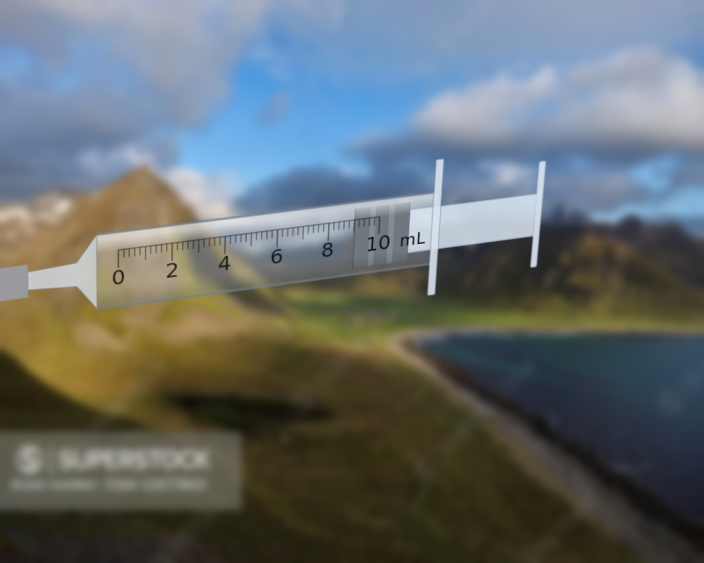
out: 9 mL
